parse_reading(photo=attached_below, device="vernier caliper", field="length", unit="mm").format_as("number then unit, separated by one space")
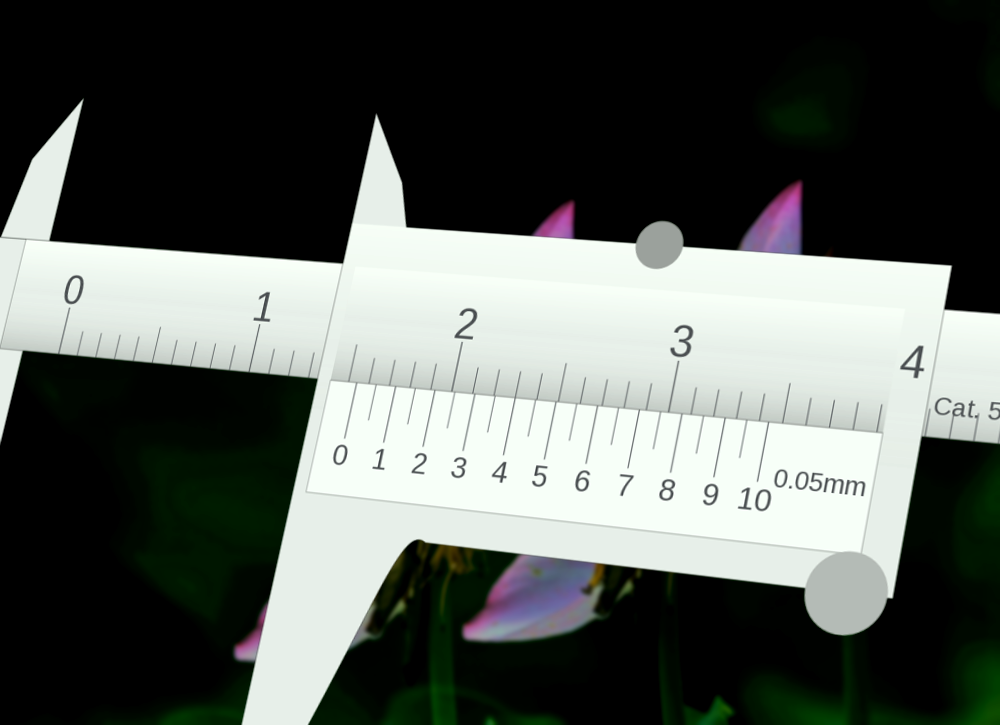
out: 15.4 mm
